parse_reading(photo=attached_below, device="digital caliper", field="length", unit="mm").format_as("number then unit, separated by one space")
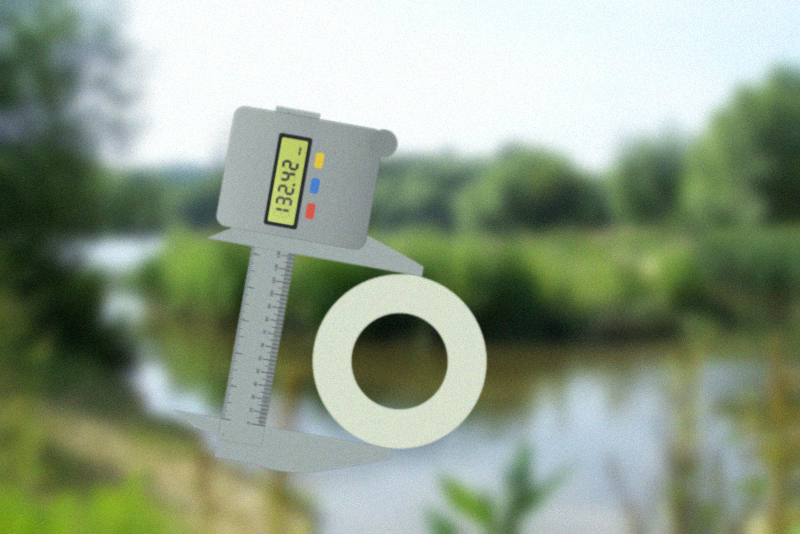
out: 132.42 mm
